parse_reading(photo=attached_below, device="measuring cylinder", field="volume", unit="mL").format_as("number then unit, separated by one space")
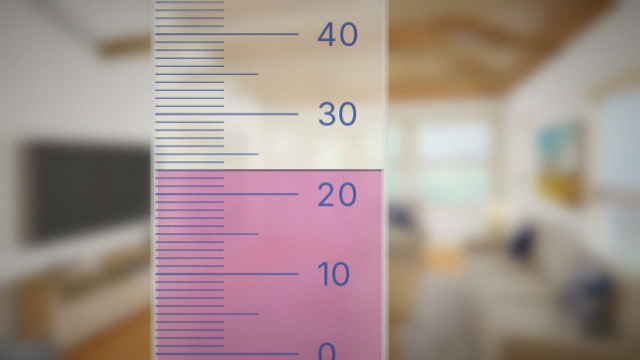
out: 23 mL
